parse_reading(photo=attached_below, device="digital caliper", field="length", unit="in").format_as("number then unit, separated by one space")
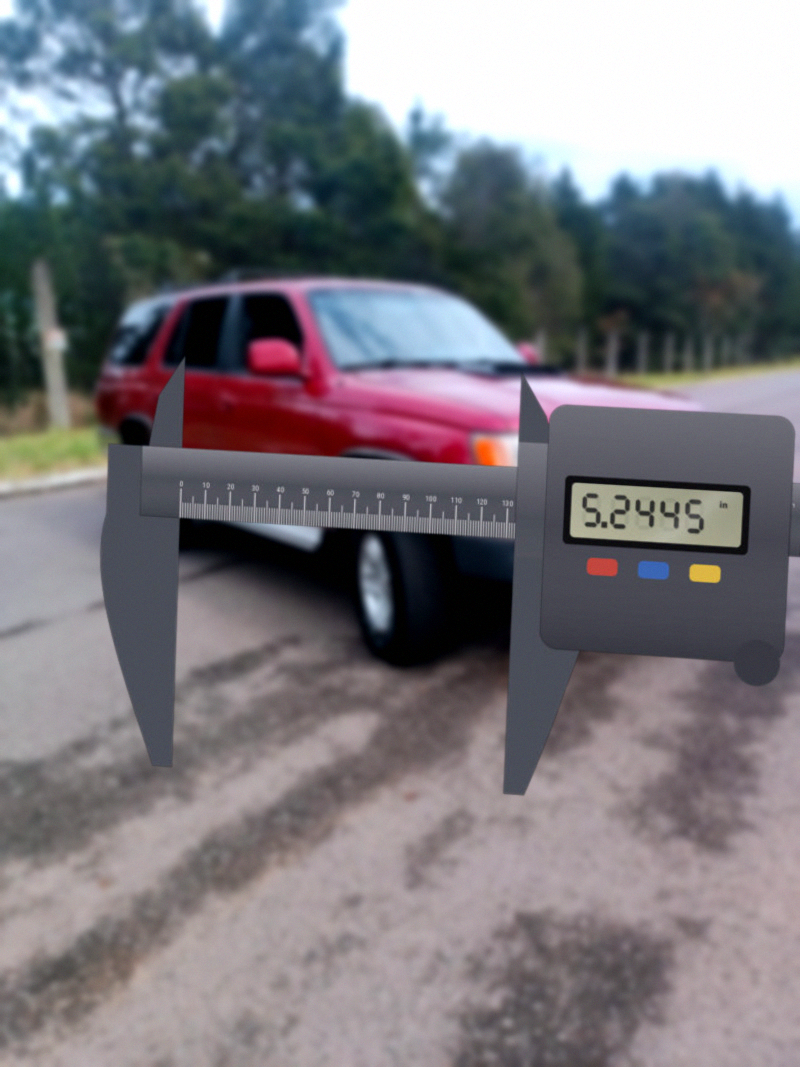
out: 5.2445 in
